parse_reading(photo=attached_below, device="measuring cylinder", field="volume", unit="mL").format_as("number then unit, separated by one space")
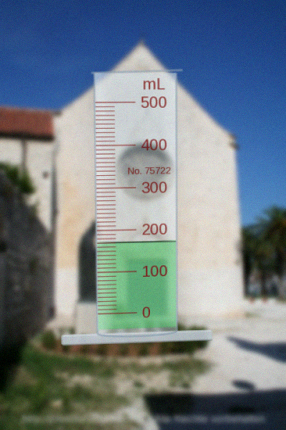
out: 170 mL
